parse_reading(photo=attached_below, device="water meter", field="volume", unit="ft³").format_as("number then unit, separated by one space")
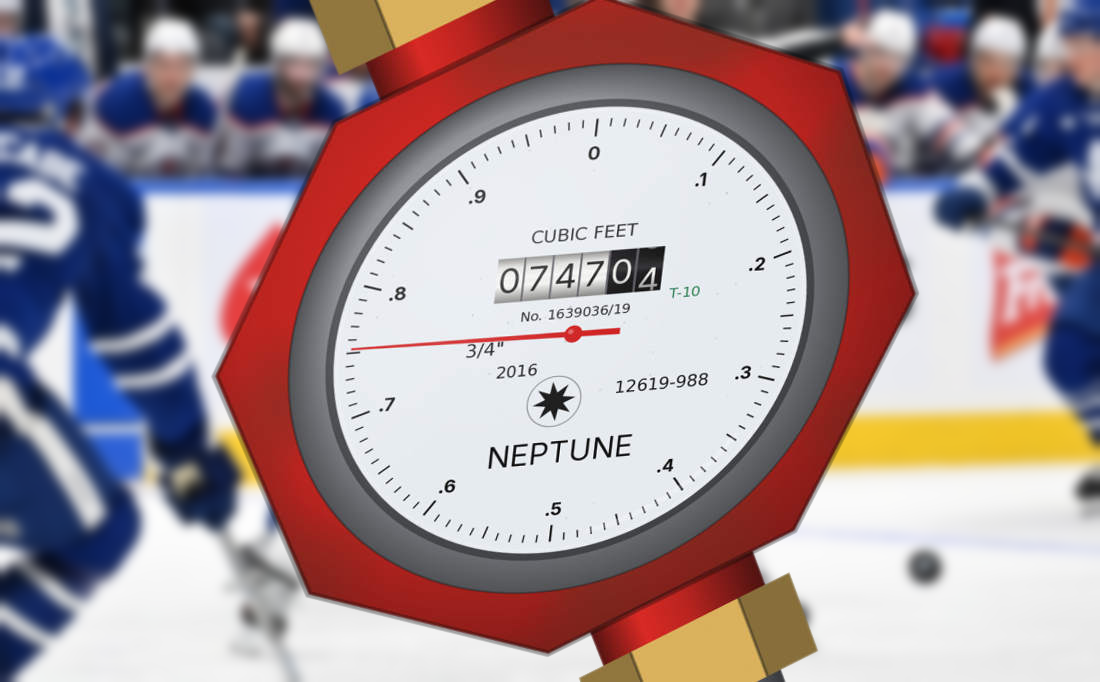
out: 74703.75 ft³
